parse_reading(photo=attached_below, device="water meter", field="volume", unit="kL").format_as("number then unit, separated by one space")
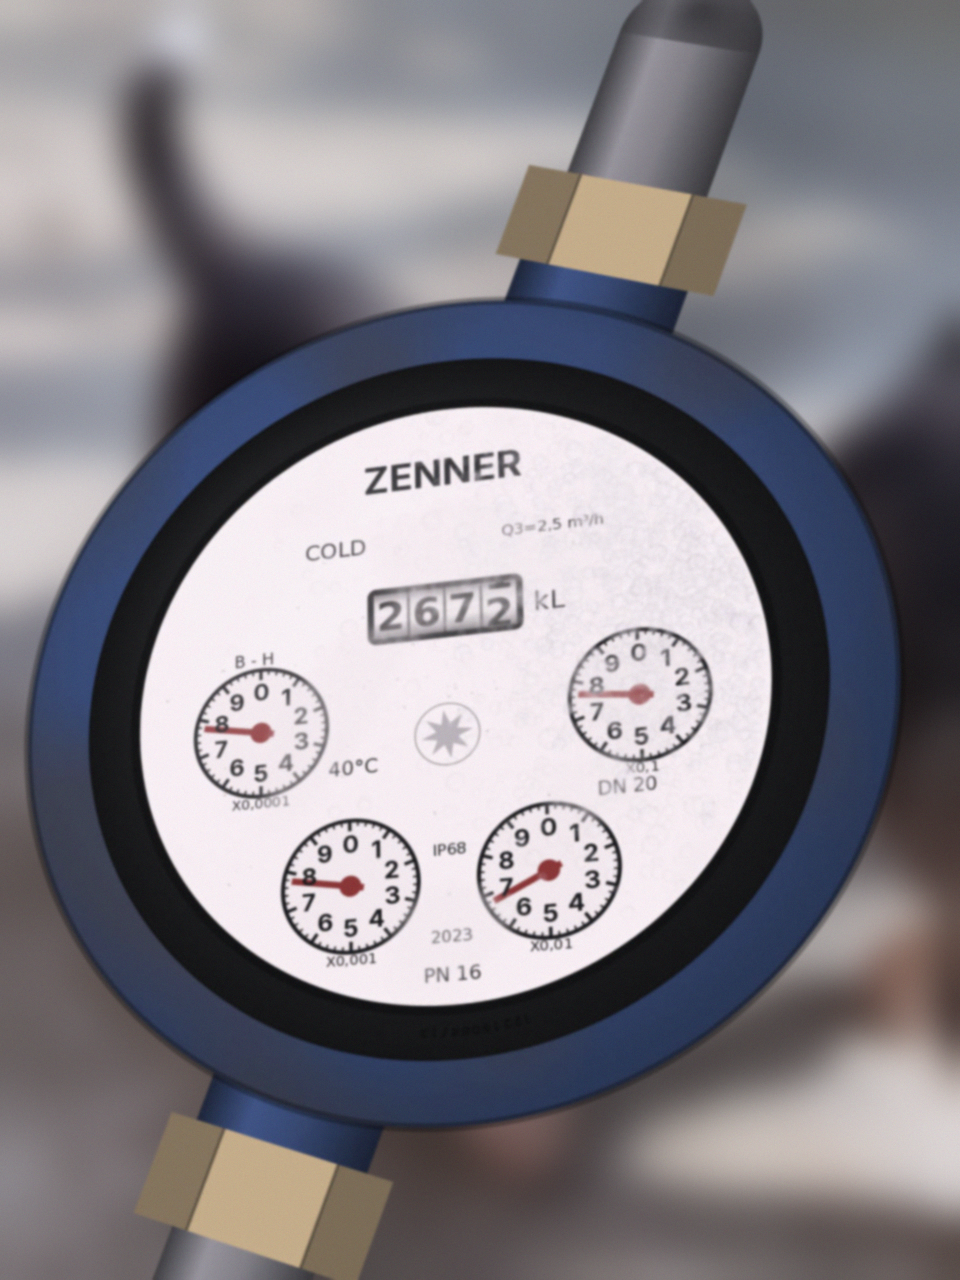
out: 2671.7677 kL
